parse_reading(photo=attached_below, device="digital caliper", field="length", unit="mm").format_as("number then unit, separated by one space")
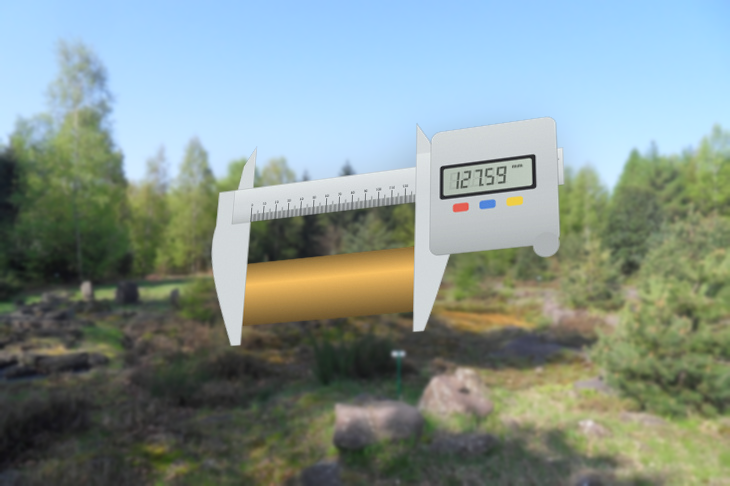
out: 127.59 mm
